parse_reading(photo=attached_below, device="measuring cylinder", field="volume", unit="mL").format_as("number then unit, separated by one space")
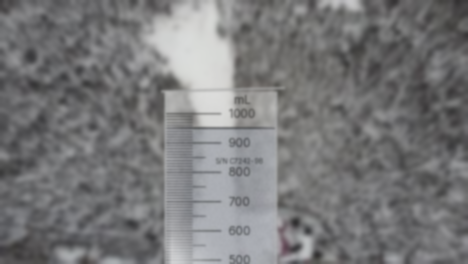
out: 950 mL
